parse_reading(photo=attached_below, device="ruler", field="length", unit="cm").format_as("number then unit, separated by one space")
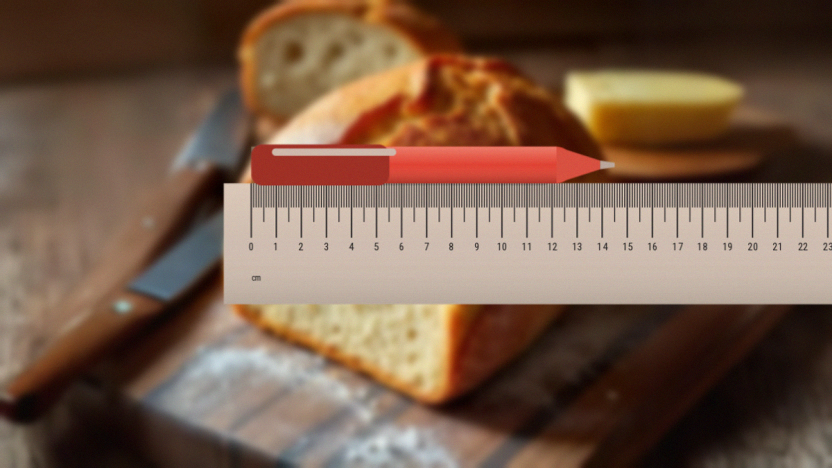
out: 14.5 cm
